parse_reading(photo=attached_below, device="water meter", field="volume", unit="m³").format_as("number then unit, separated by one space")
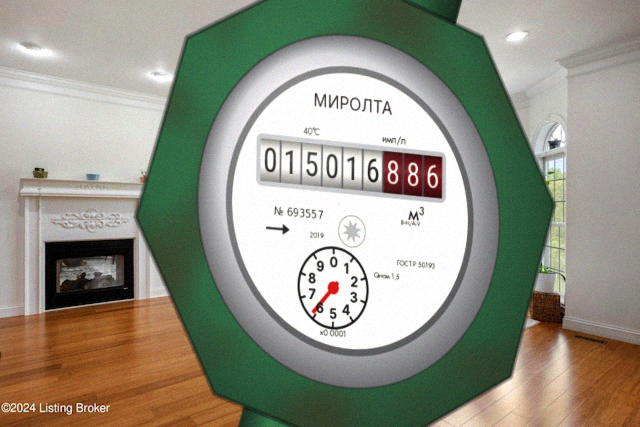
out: 15016.8866 m³
